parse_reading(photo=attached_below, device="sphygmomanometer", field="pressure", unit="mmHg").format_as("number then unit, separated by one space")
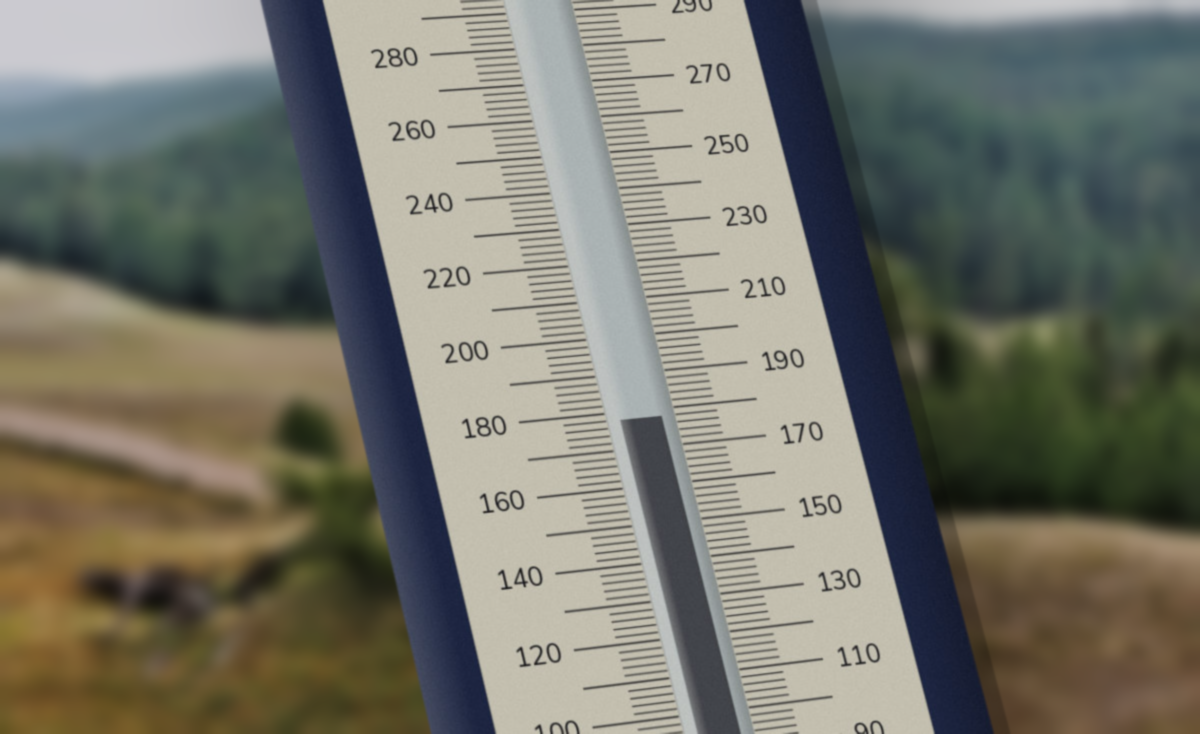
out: 178 mmHg
